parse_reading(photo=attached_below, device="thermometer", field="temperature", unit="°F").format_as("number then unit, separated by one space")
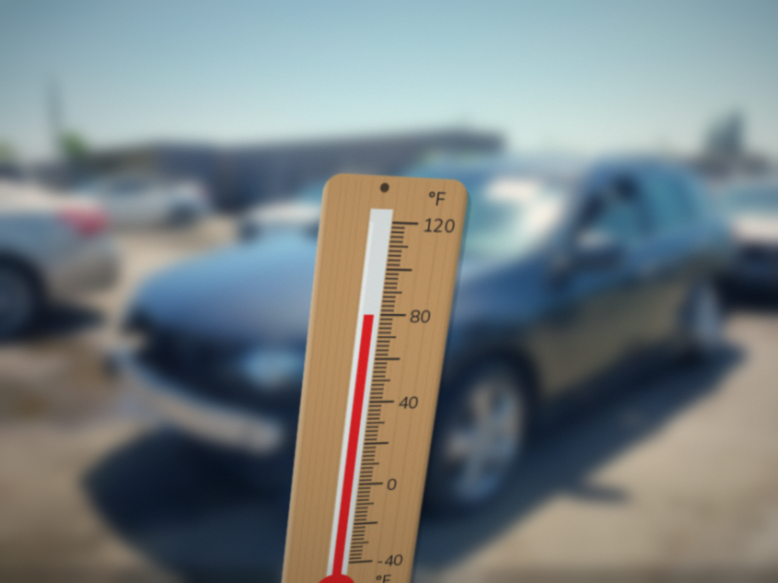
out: 80 °F
